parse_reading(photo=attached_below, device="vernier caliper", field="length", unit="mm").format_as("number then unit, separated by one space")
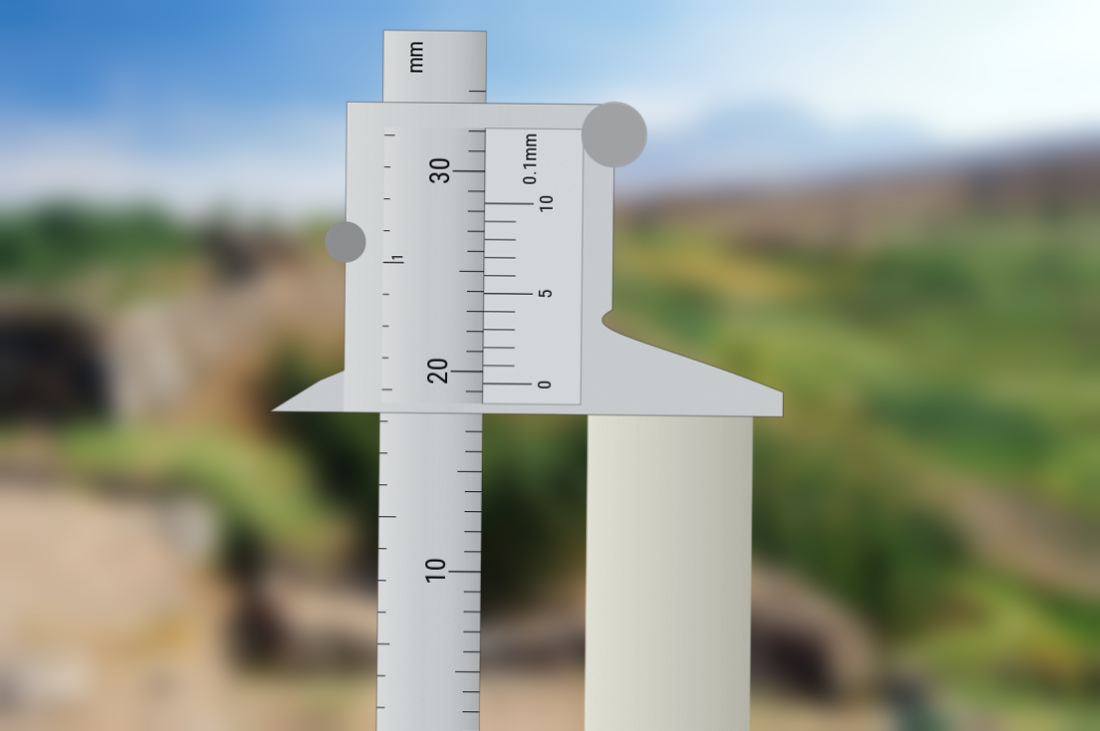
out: 19.4 mm
